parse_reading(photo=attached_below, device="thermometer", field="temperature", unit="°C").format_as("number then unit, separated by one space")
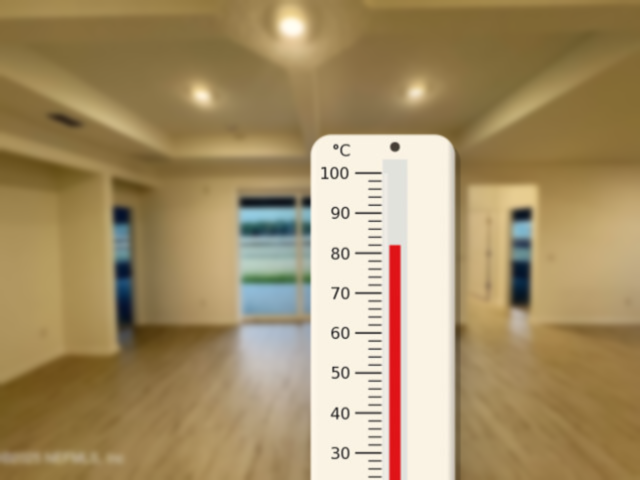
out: 82 °C
